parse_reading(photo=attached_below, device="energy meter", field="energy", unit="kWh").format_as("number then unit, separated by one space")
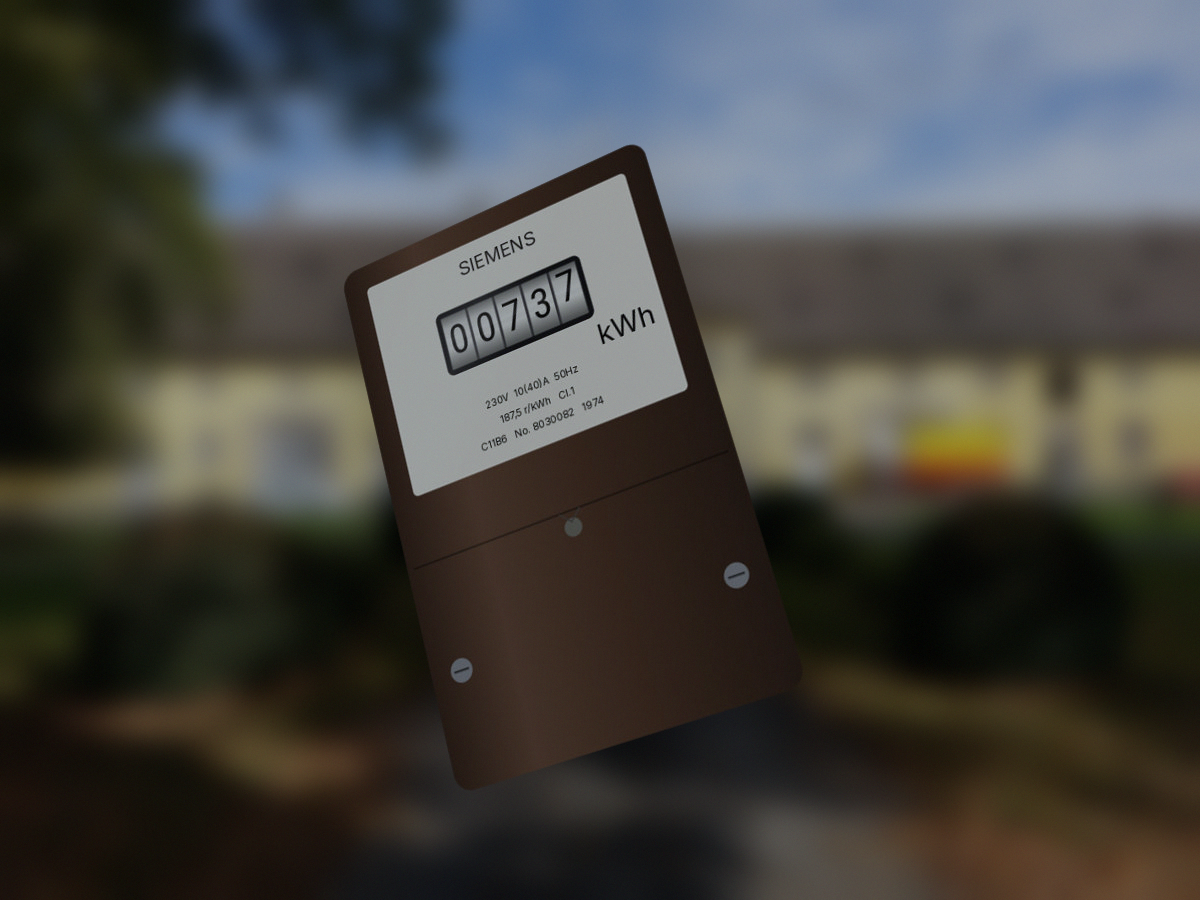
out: 737 kWh
